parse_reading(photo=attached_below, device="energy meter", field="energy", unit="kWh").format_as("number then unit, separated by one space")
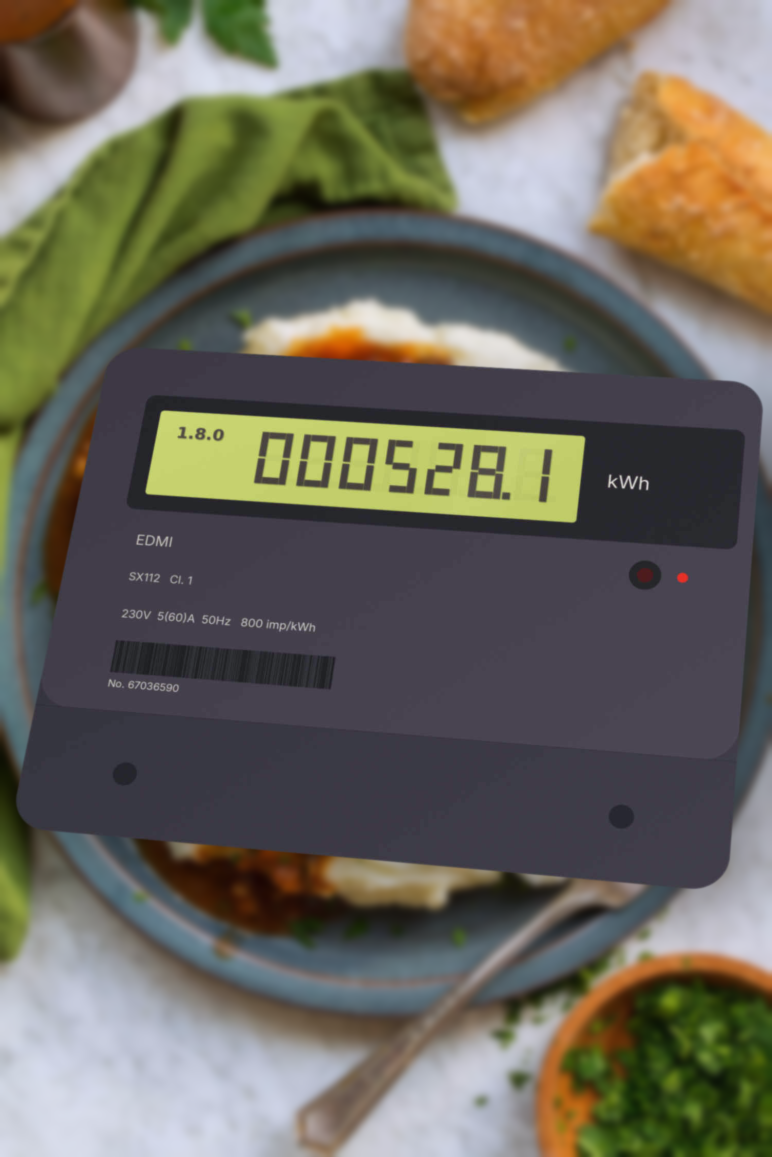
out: 528.1 kWh
